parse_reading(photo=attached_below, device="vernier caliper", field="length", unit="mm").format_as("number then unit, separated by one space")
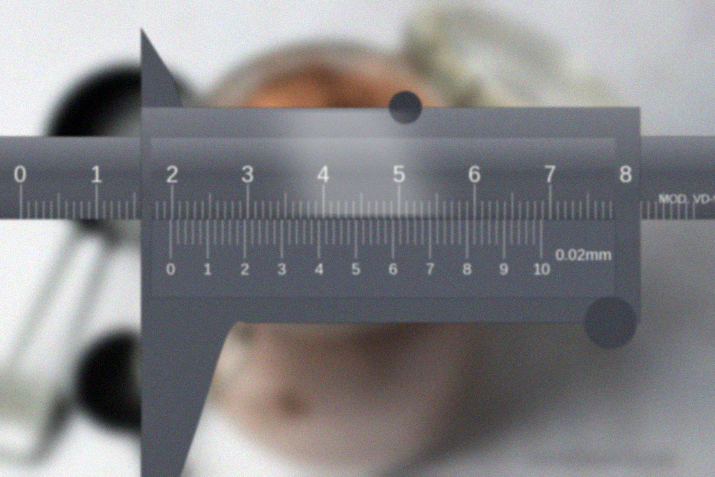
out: 19.8 mm
